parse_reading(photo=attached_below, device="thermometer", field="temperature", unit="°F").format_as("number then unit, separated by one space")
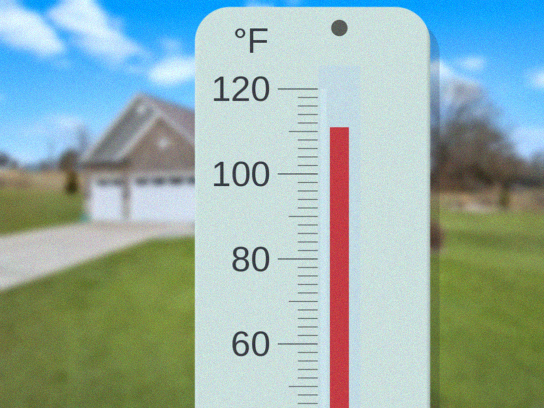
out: 111 °F
